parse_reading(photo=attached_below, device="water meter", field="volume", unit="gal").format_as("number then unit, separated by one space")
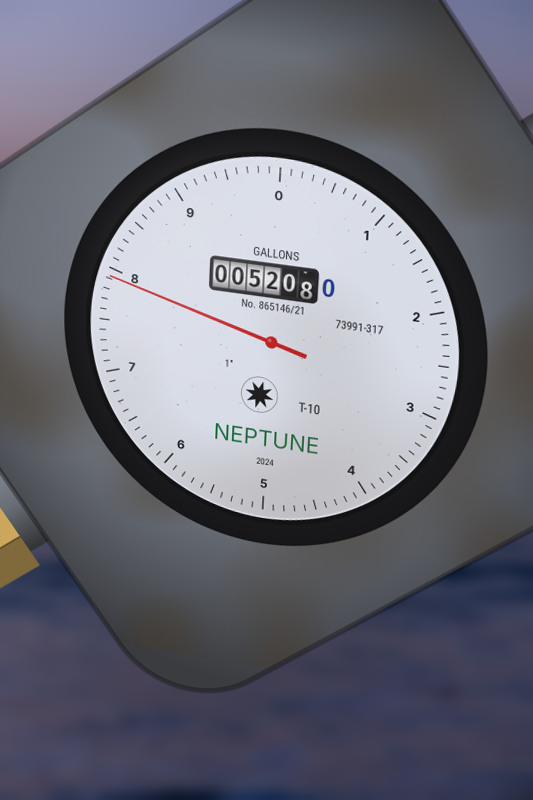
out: 52077.9 gal
